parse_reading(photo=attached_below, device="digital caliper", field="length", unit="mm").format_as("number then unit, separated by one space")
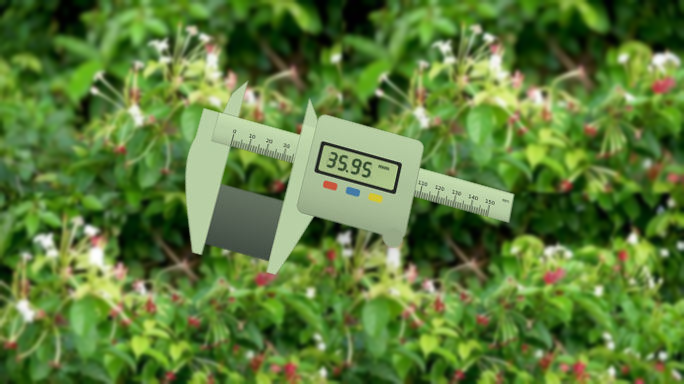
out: 35.95 mm
